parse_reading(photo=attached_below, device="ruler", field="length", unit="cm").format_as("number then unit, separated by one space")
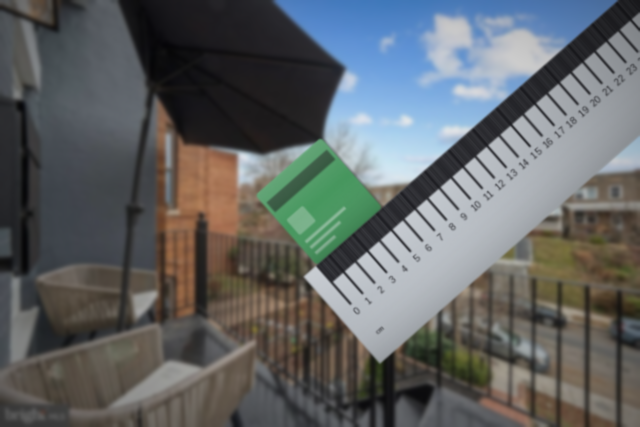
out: 5.5 cm
